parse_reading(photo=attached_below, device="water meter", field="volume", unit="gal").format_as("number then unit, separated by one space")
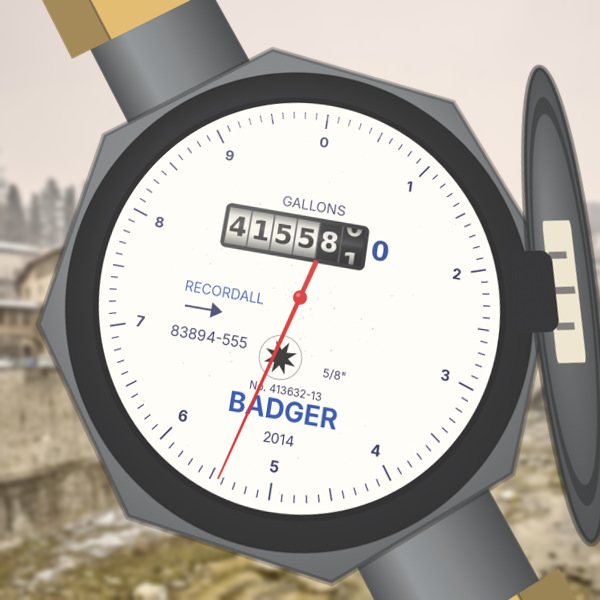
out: 4155805.4 gal
